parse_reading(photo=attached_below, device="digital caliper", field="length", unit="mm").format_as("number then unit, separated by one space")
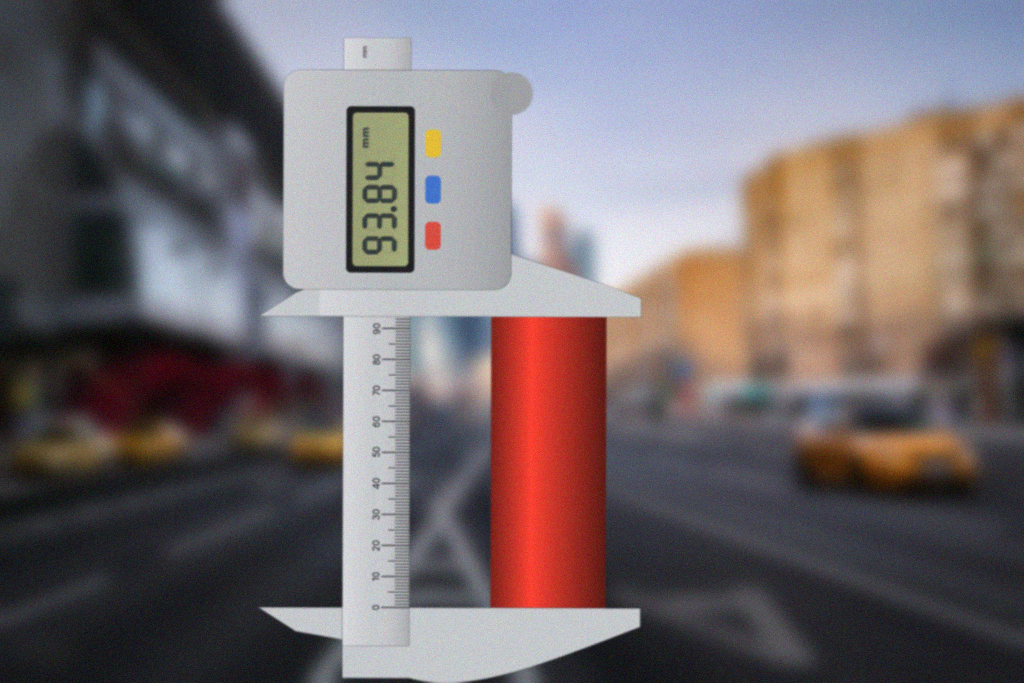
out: 93.84 mm
